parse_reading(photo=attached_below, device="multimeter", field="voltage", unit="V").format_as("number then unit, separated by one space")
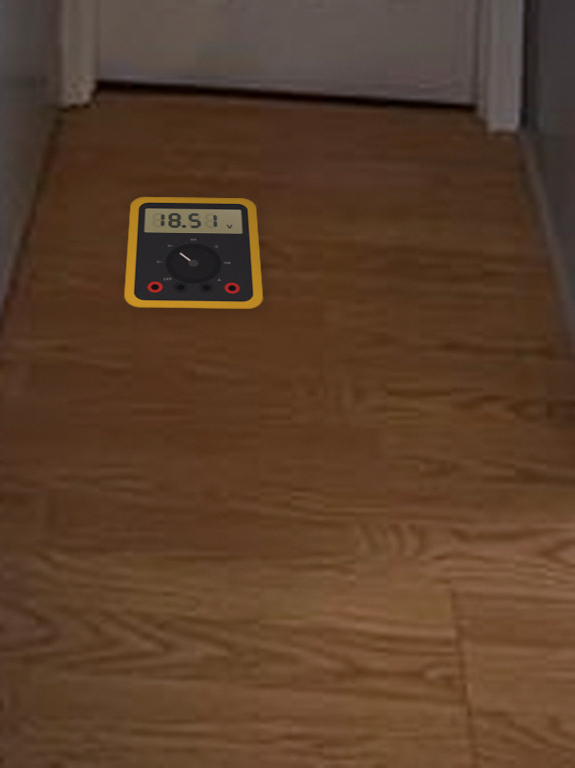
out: 18.51 V
